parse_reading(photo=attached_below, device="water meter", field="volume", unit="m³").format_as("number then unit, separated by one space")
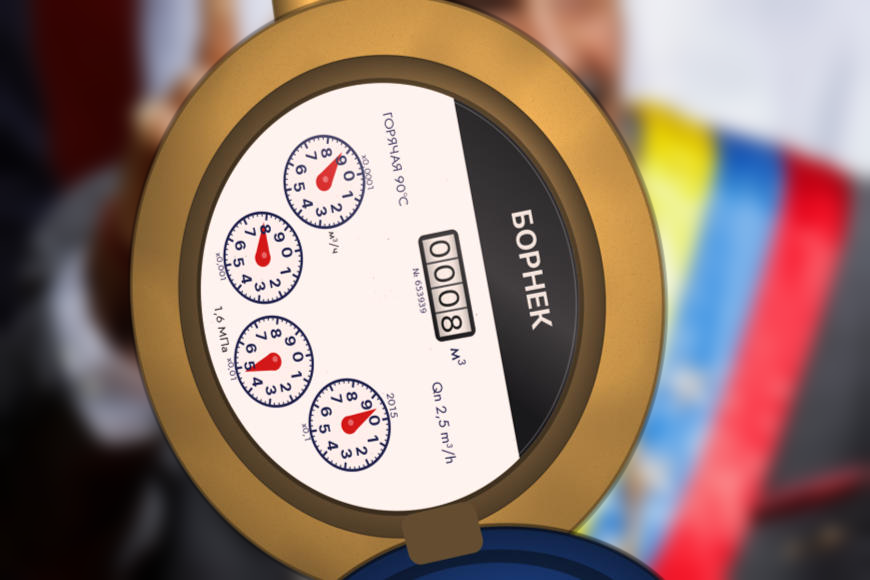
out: 7.9478 m³
